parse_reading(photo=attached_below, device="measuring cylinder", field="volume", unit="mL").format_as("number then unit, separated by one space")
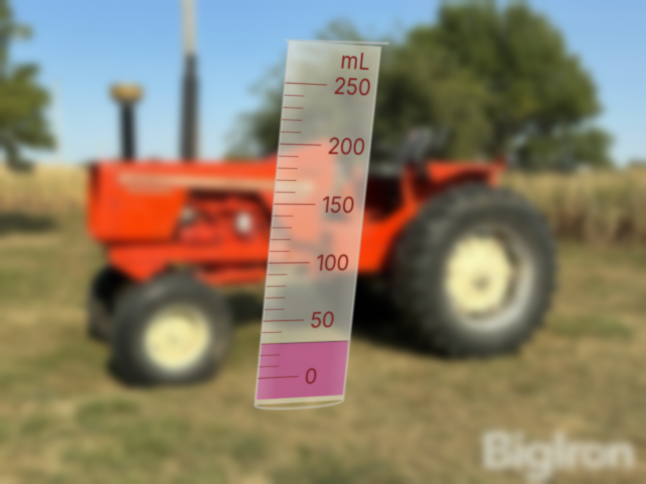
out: 30 mL
